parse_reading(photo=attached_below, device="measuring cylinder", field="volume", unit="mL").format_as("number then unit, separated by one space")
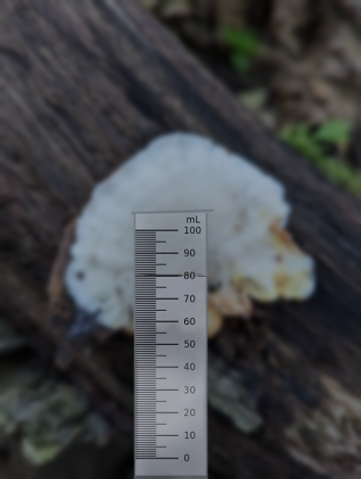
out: 80 mL
